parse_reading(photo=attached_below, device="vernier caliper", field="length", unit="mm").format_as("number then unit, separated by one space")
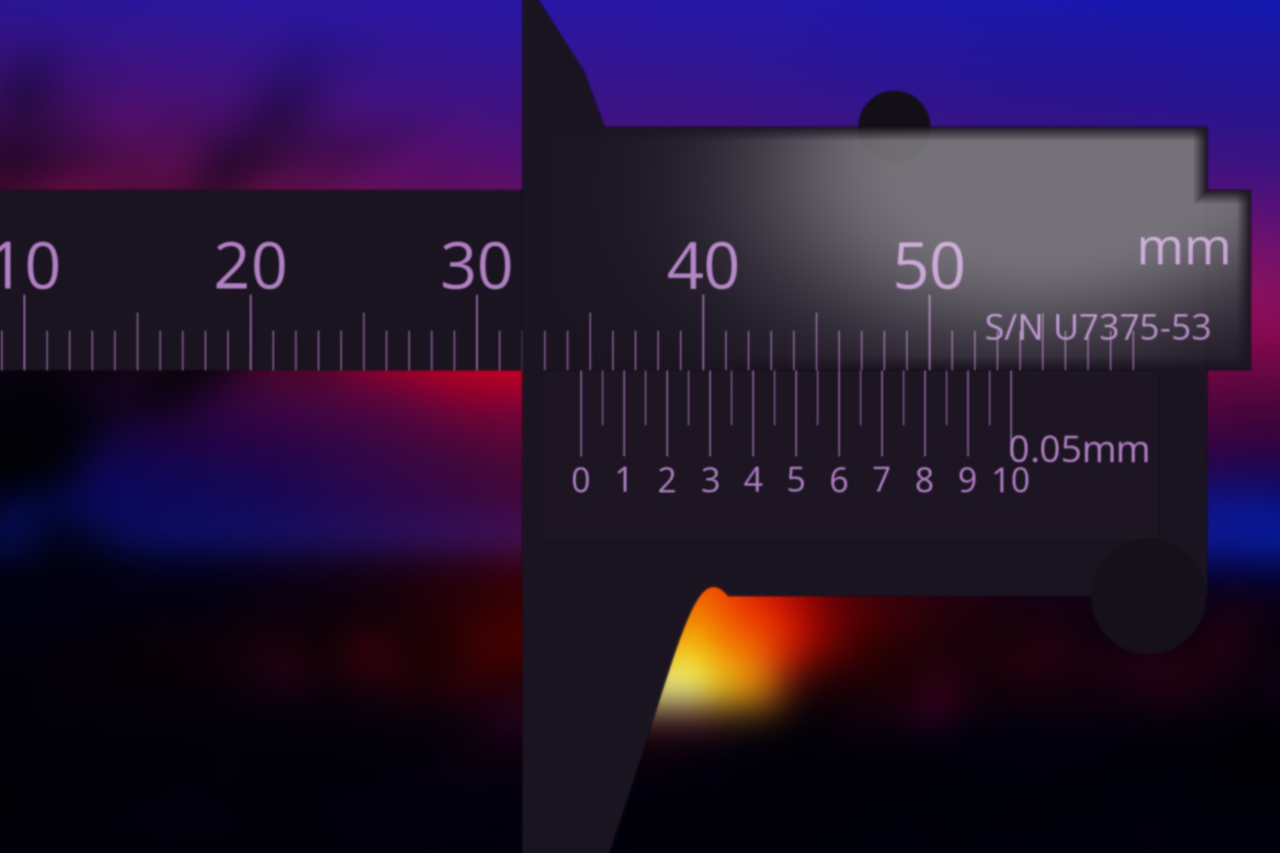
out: 34.6 mm
